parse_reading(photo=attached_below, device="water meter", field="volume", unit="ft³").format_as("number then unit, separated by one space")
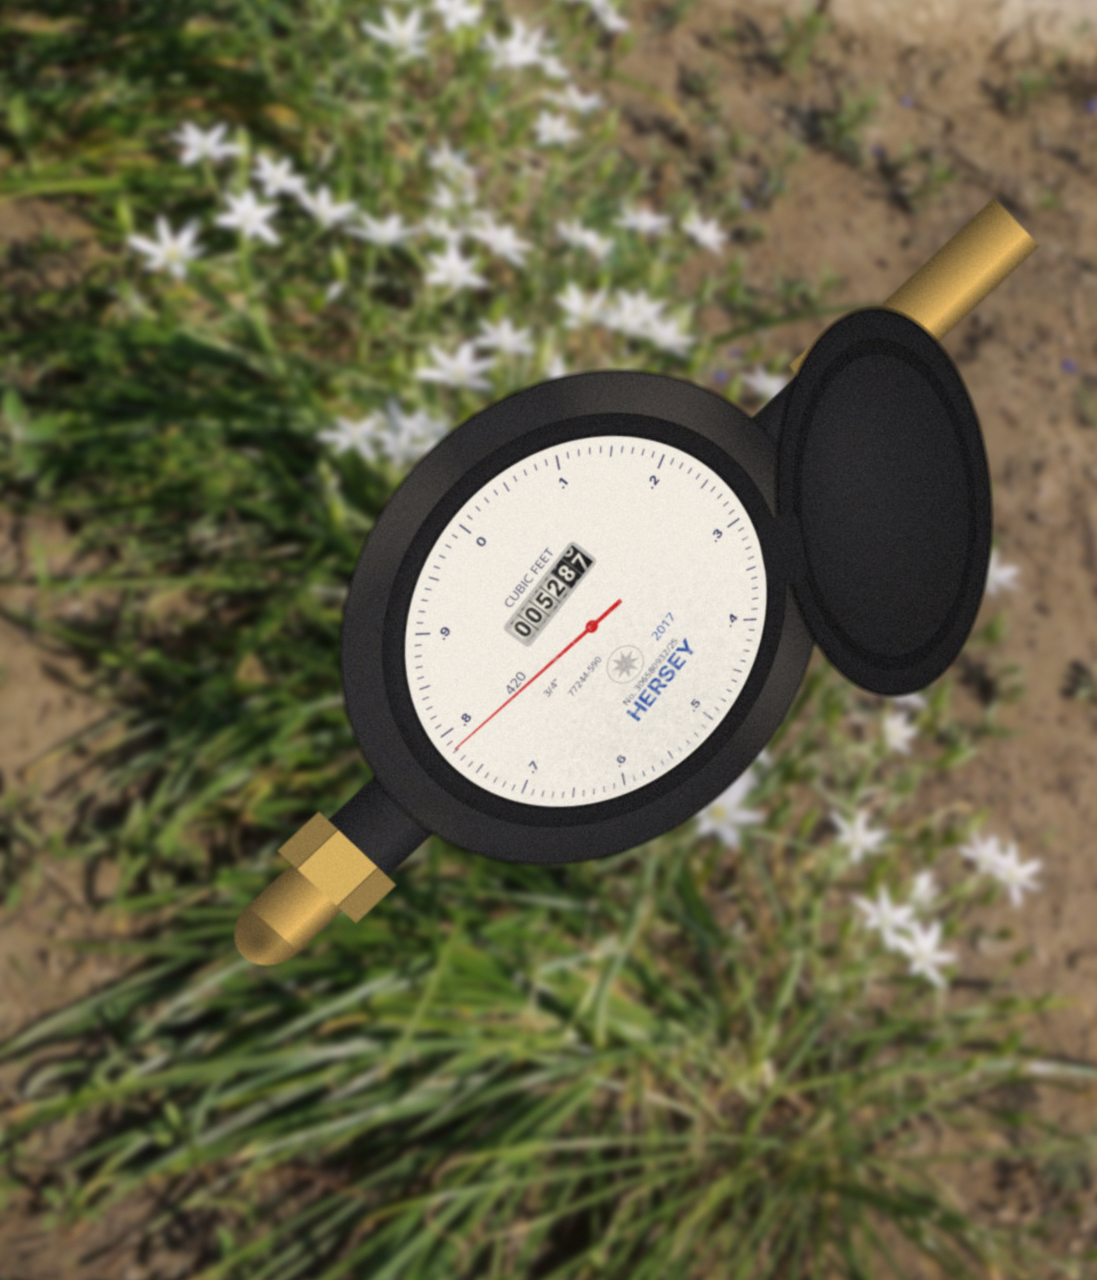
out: 5286.78 ft³
